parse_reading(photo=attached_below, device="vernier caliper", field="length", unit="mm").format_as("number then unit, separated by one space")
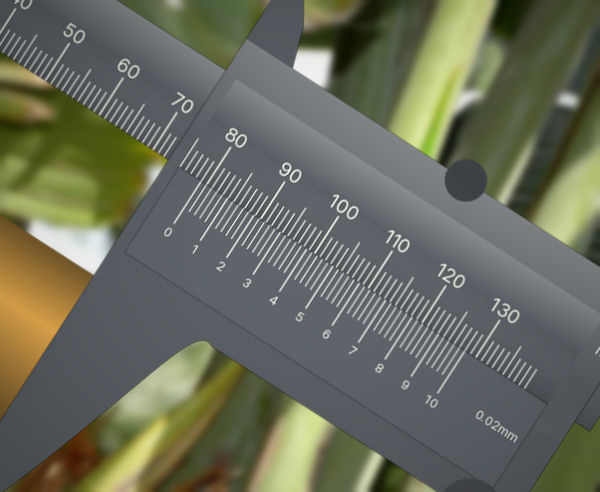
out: 79.0 mm
